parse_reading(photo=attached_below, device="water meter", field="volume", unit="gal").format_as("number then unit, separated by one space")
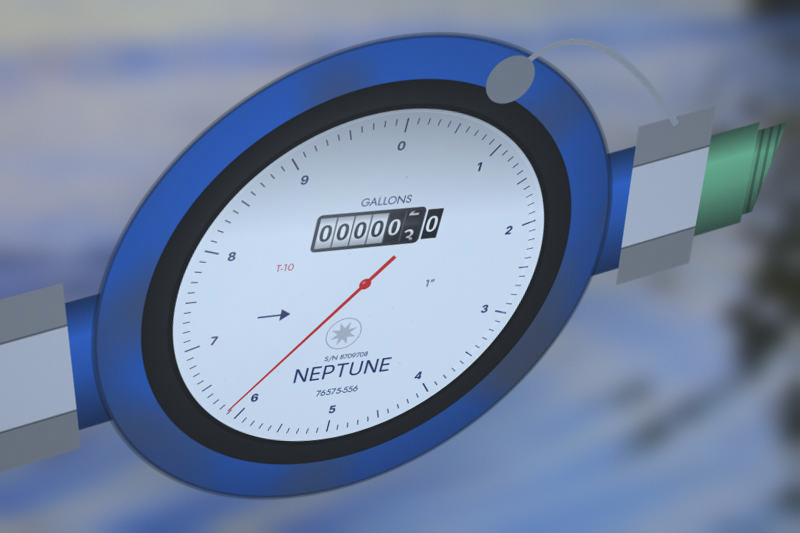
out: 26.1 gal
